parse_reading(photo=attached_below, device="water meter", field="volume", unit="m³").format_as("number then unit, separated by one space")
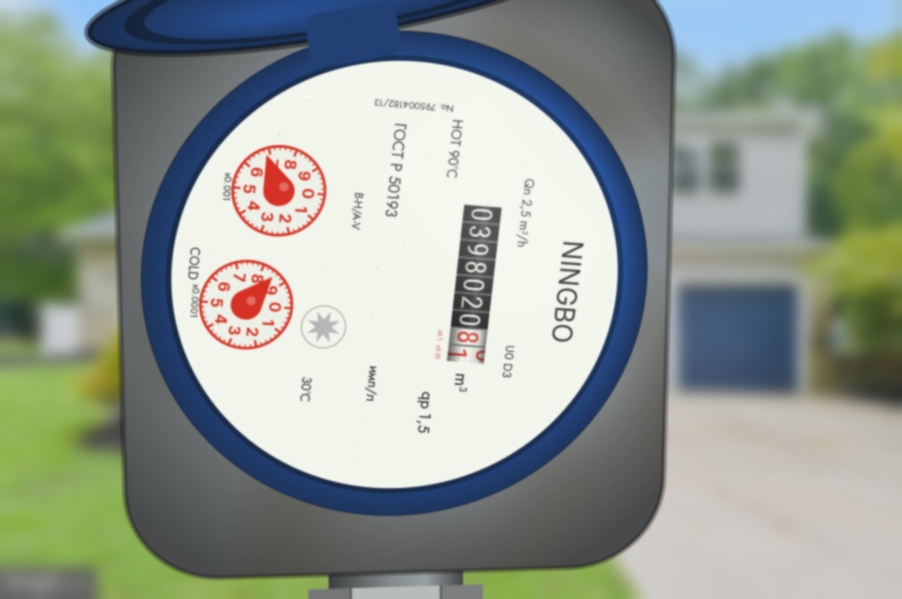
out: 398020.8068 m³
